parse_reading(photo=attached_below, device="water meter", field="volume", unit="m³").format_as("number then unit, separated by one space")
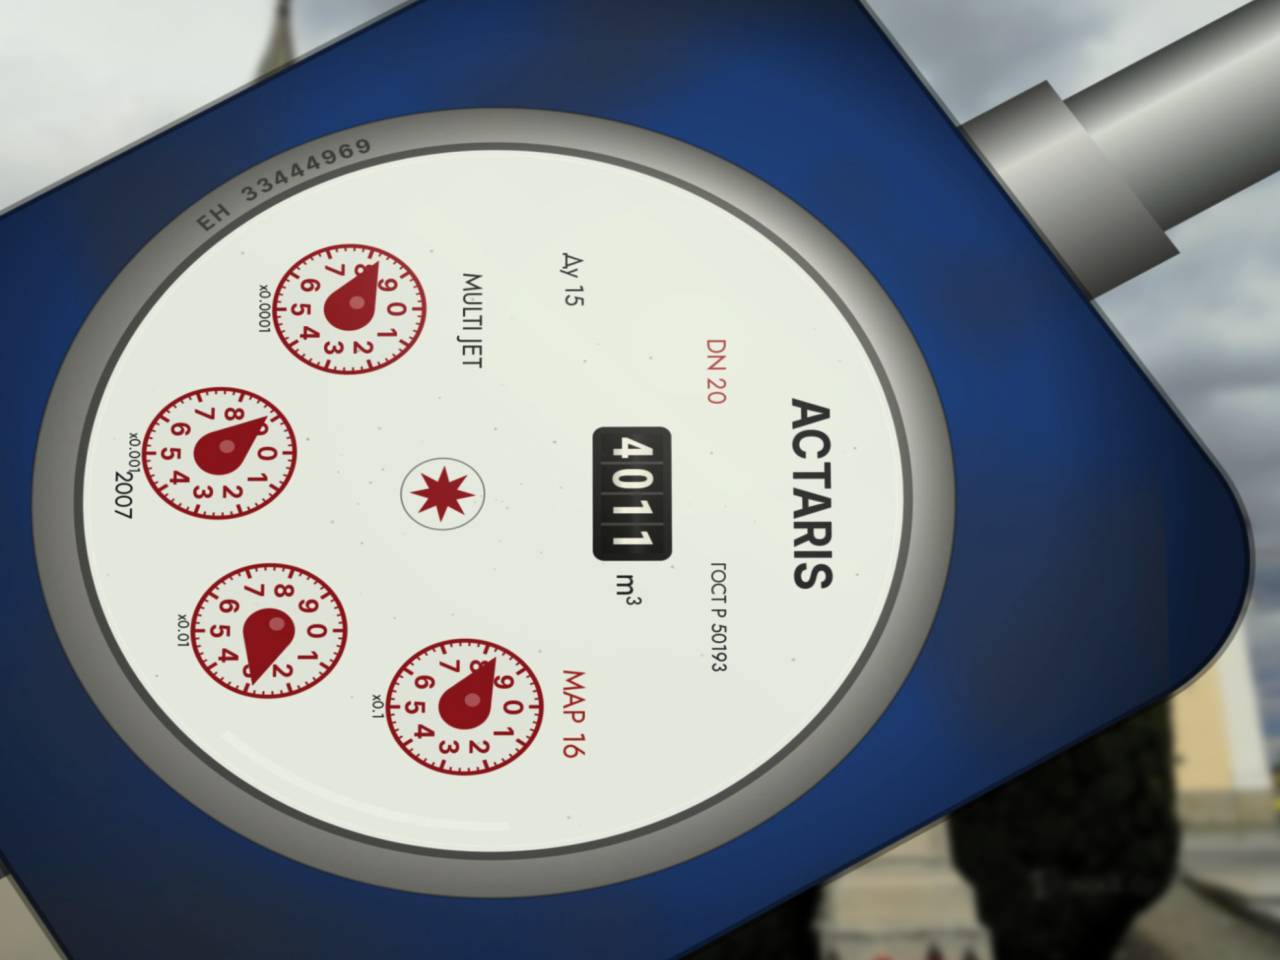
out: 4011.8288 m³
